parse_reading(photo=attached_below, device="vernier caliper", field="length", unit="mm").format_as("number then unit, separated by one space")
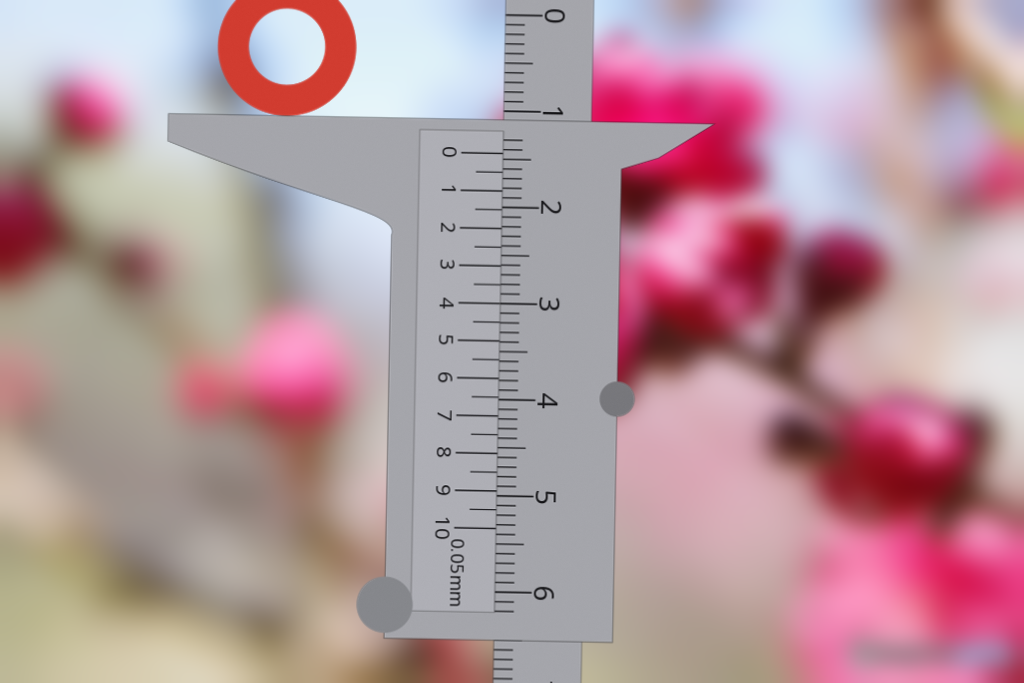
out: 14.4 mm
